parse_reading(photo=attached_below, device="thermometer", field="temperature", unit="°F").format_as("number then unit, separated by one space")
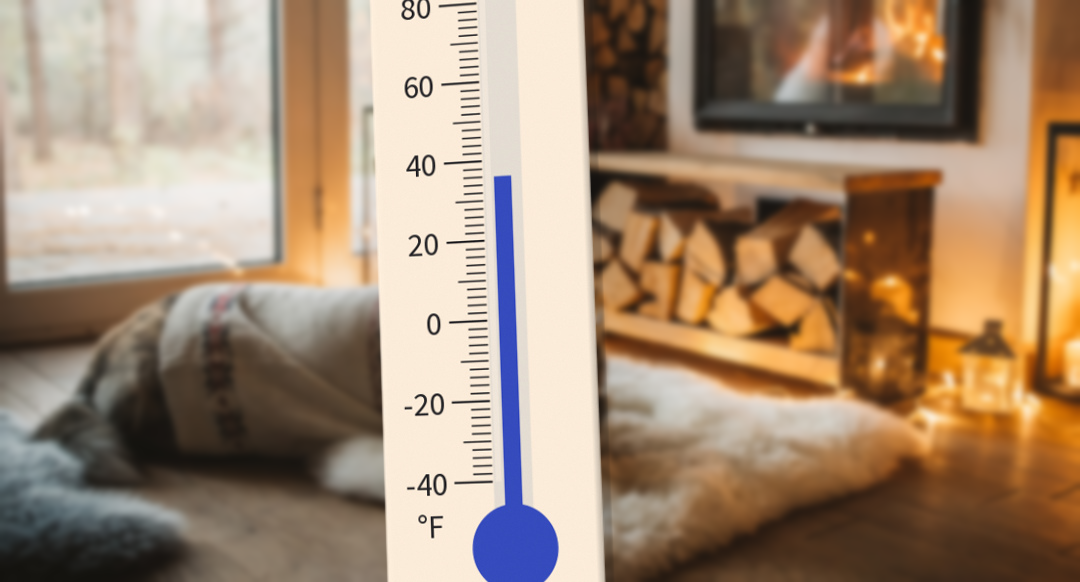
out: 36 °F
